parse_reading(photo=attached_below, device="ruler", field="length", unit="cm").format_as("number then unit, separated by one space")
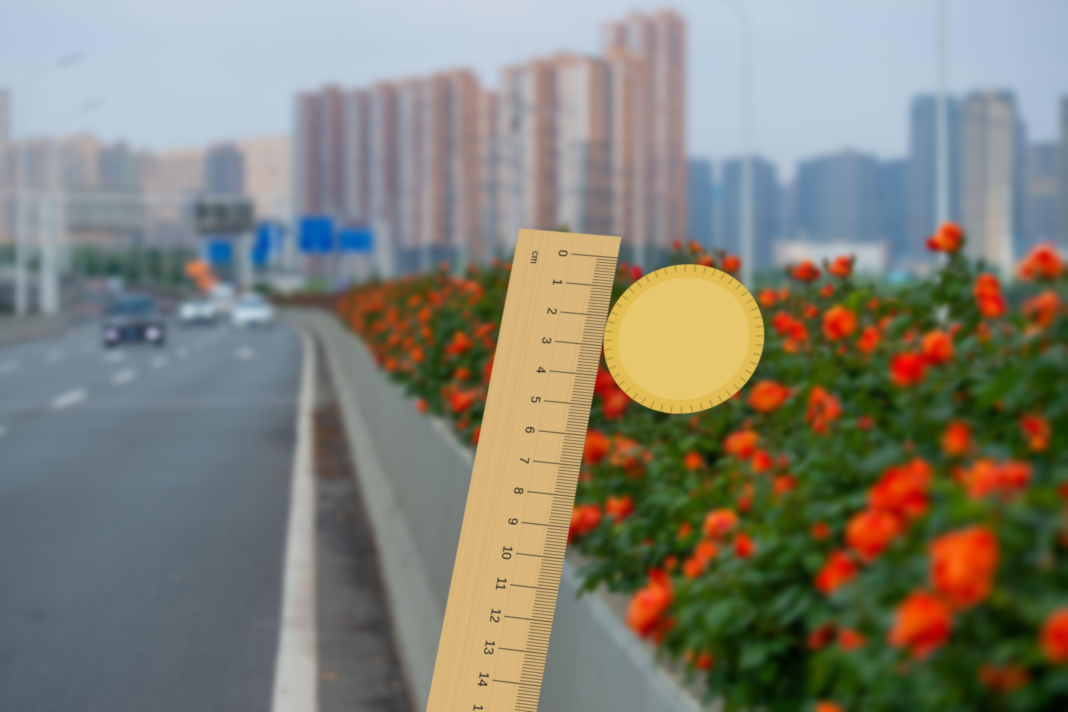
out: 5 cm
